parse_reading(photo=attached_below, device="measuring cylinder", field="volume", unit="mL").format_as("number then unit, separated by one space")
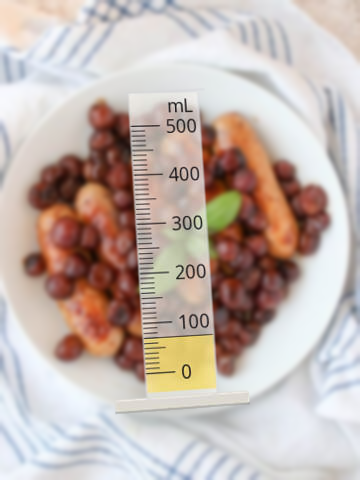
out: 70 mL
